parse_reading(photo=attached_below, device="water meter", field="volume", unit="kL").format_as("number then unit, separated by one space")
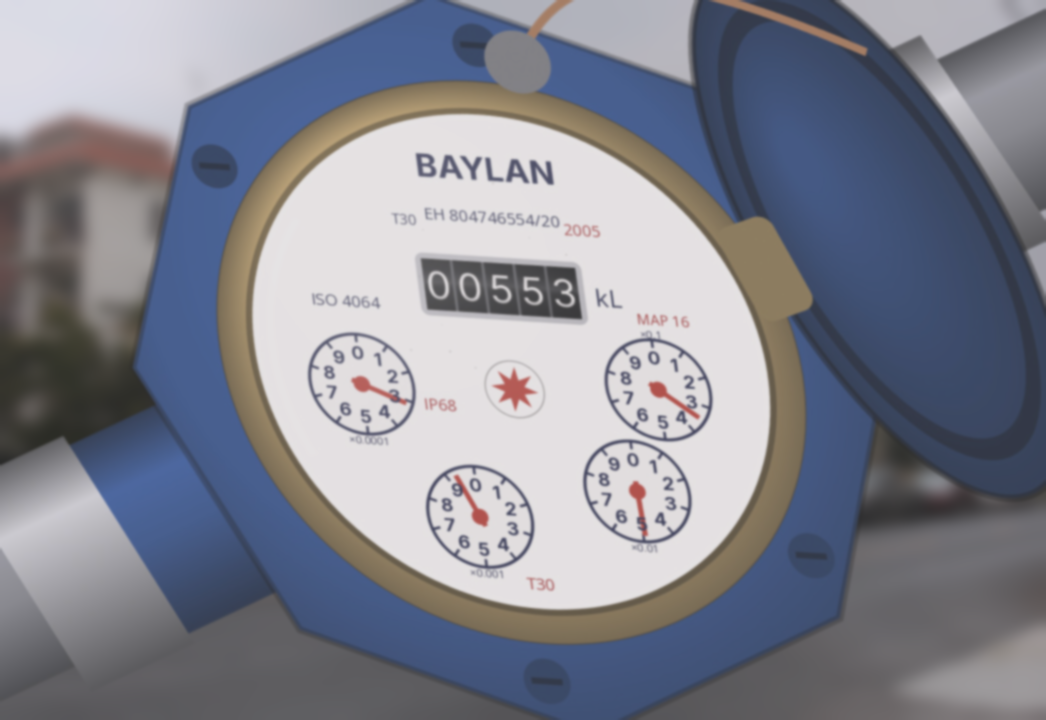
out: 553.3493 kL
